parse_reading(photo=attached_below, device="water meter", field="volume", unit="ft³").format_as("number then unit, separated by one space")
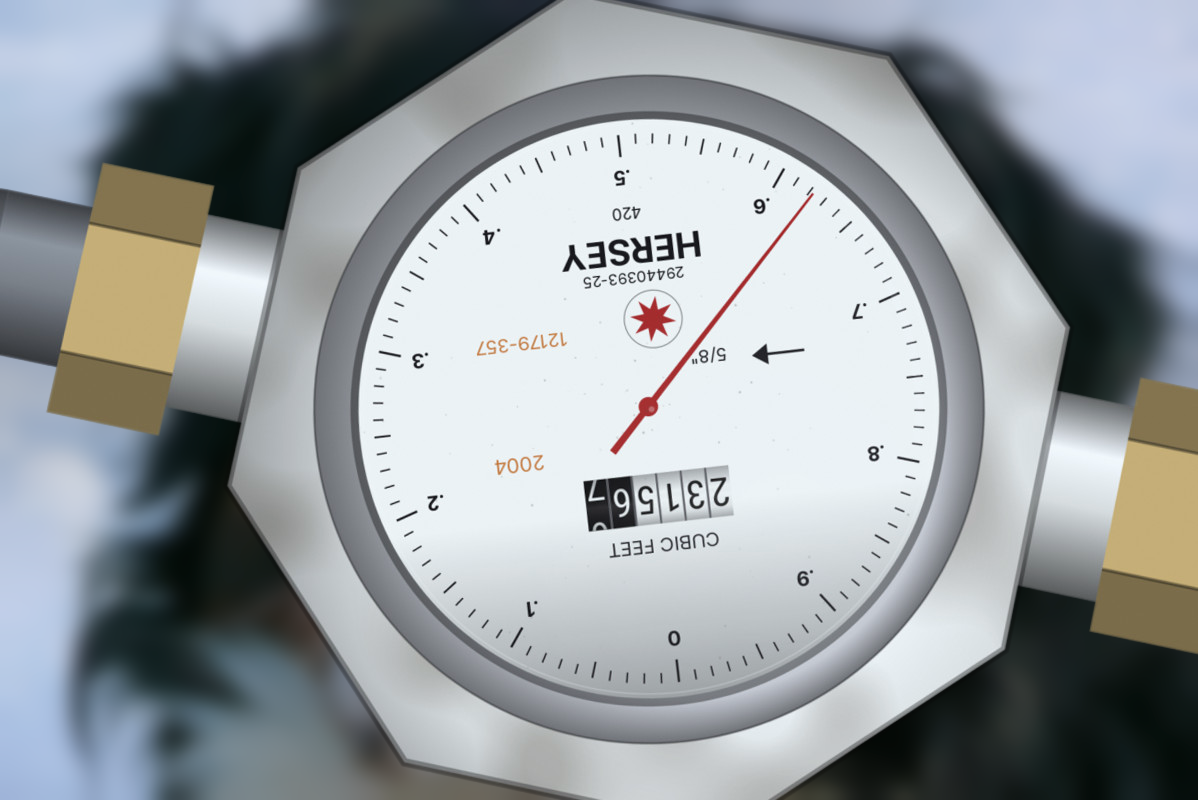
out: 231566.62 ft³
